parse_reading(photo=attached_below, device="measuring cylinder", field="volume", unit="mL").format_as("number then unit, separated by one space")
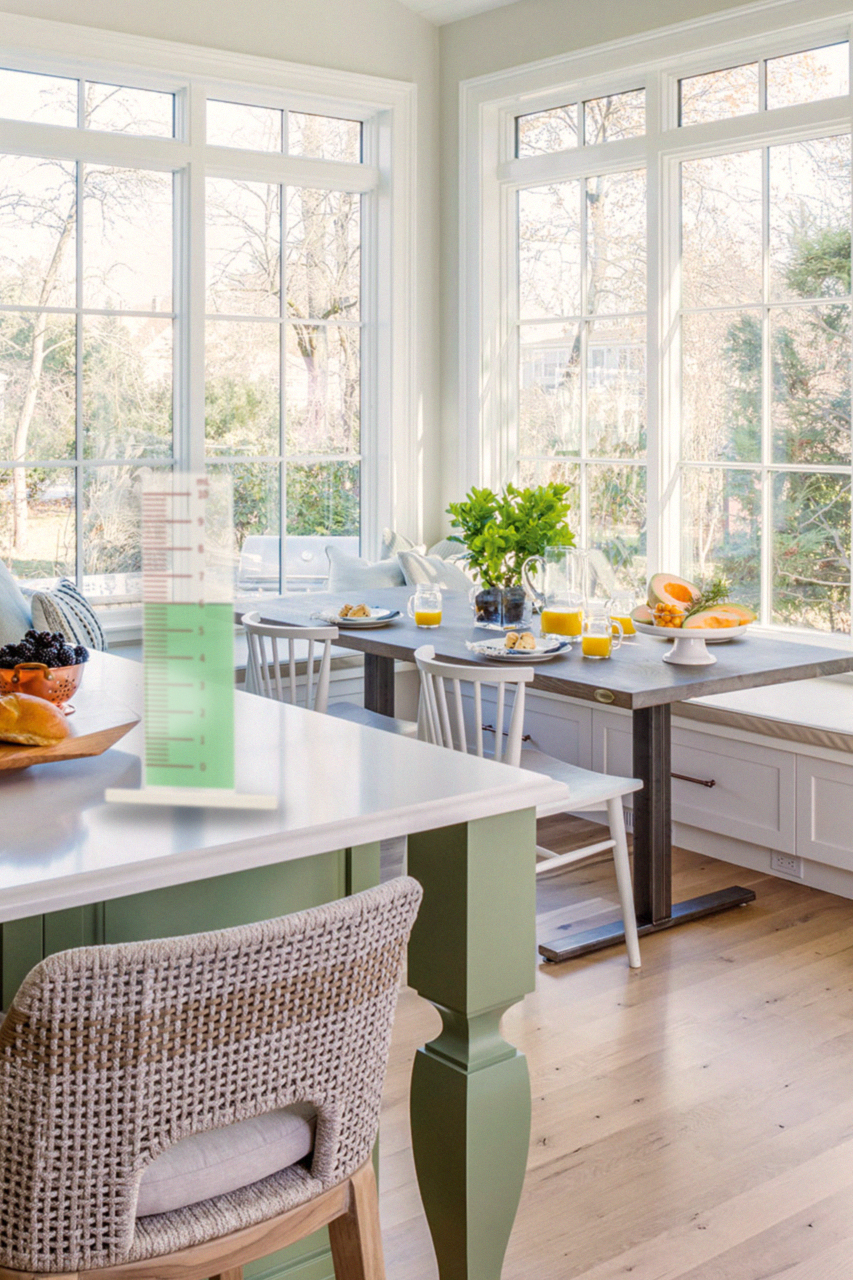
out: 6 mL
